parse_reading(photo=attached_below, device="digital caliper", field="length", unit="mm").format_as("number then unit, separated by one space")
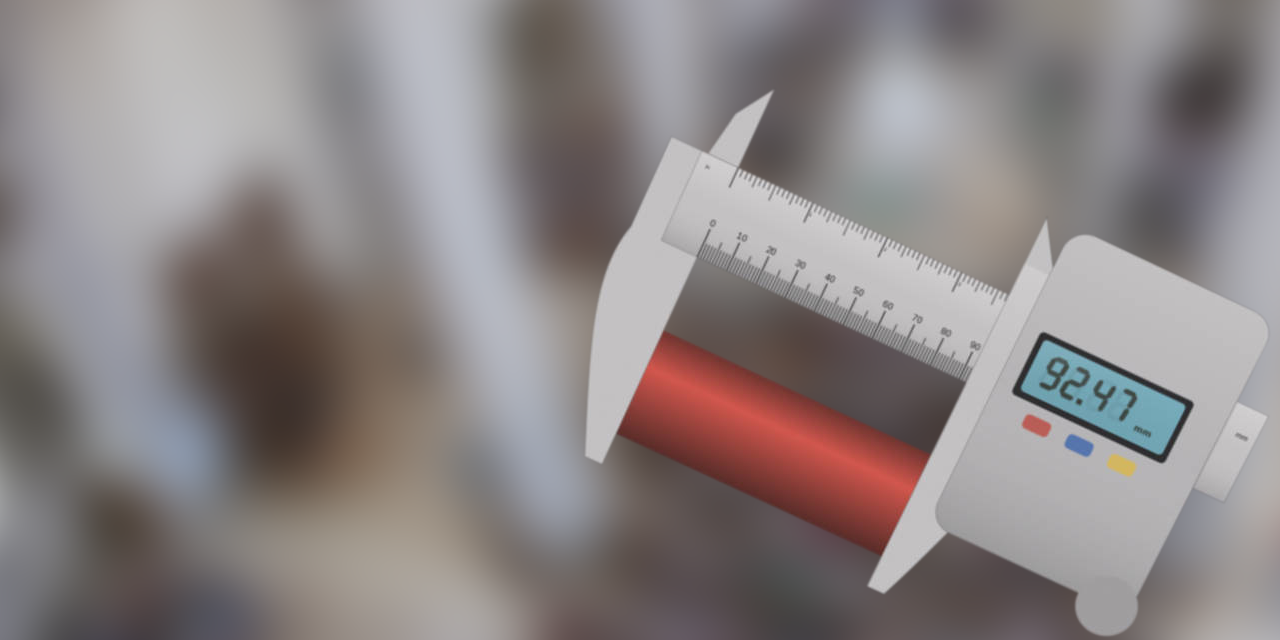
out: 92.47 mm
